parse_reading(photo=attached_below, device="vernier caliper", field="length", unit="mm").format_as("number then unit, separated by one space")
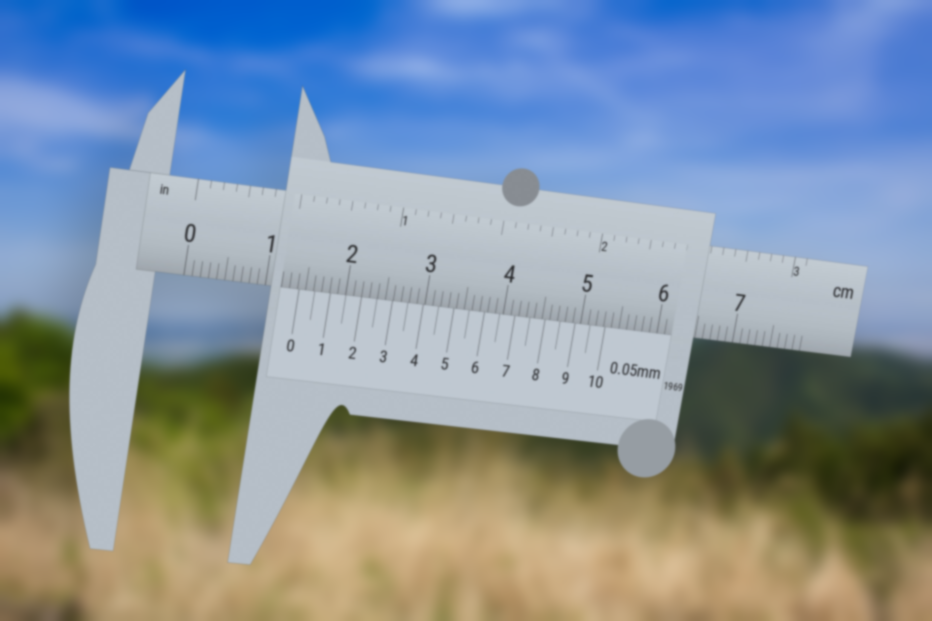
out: 14.2 mm
